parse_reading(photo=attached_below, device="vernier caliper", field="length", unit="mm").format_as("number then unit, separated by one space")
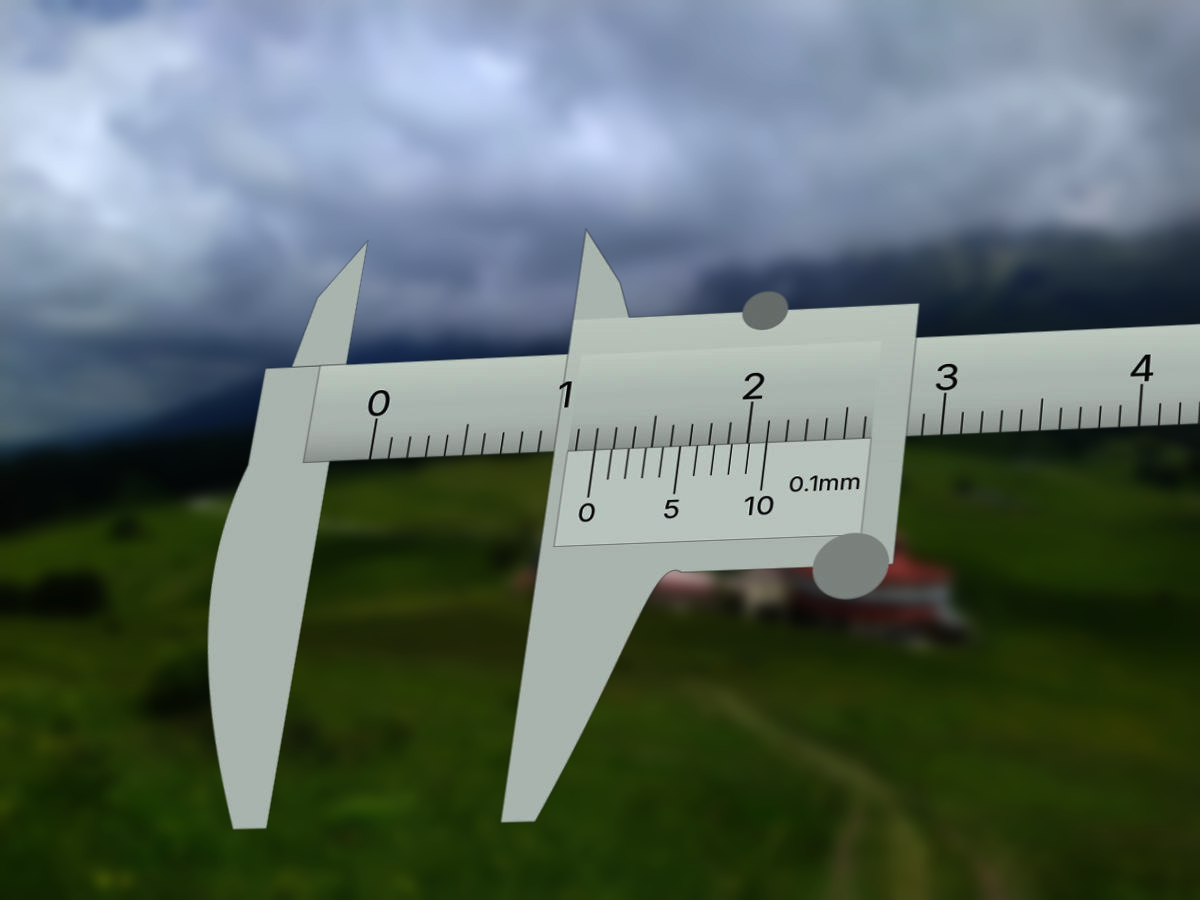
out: 12.0 mm
